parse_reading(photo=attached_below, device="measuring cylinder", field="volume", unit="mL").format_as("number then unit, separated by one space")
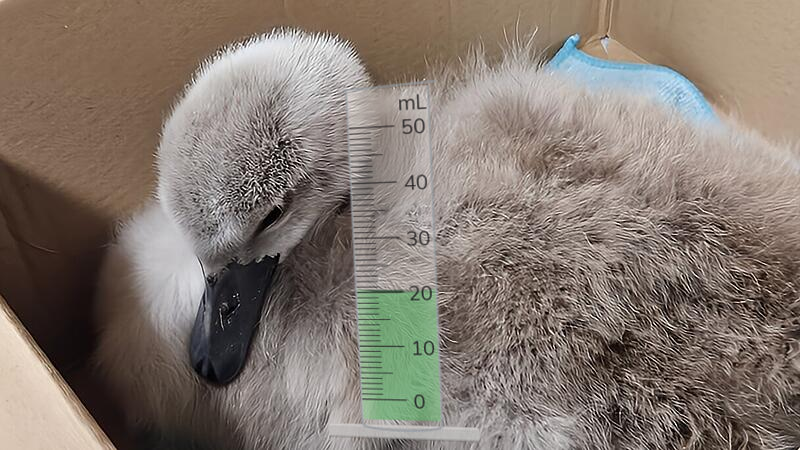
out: 20 mL
